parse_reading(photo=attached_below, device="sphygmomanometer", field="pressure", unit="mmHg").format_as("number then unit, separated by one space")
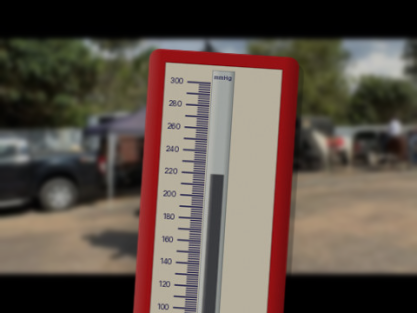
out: 220 mmHg
